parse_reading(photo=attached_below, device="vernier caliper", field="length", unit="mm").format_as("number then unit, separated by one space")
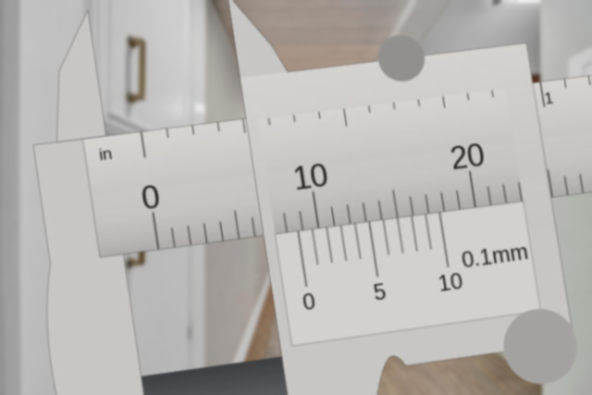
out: 8.7 mm
